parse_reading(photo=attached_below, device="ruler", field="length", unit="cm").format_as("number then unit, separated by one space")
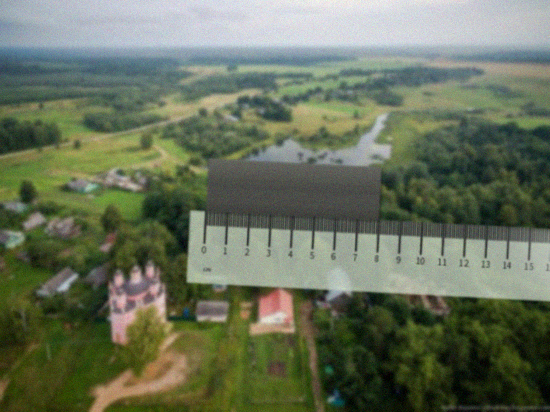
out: 8 cm
